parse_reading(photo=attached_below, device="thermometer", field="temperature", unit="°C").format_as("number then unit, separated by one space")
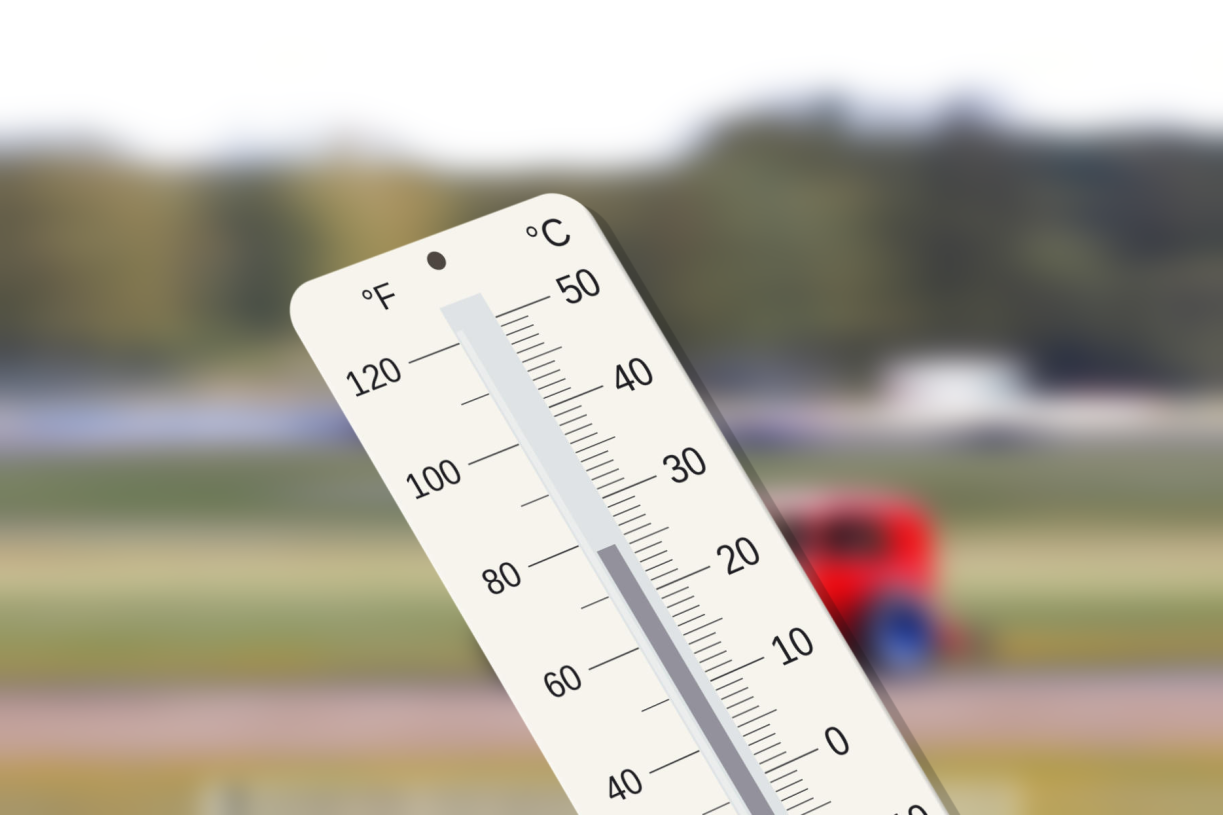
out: 25.5 °C
